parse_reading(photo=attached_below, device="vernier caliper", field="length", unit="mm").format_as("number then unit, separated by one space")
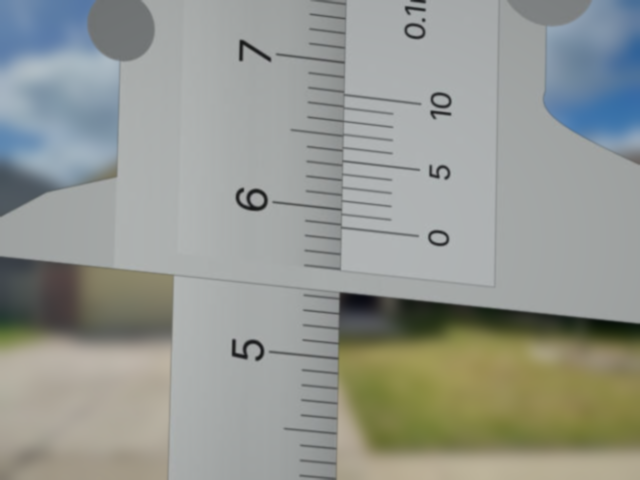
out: 58.8 mm
